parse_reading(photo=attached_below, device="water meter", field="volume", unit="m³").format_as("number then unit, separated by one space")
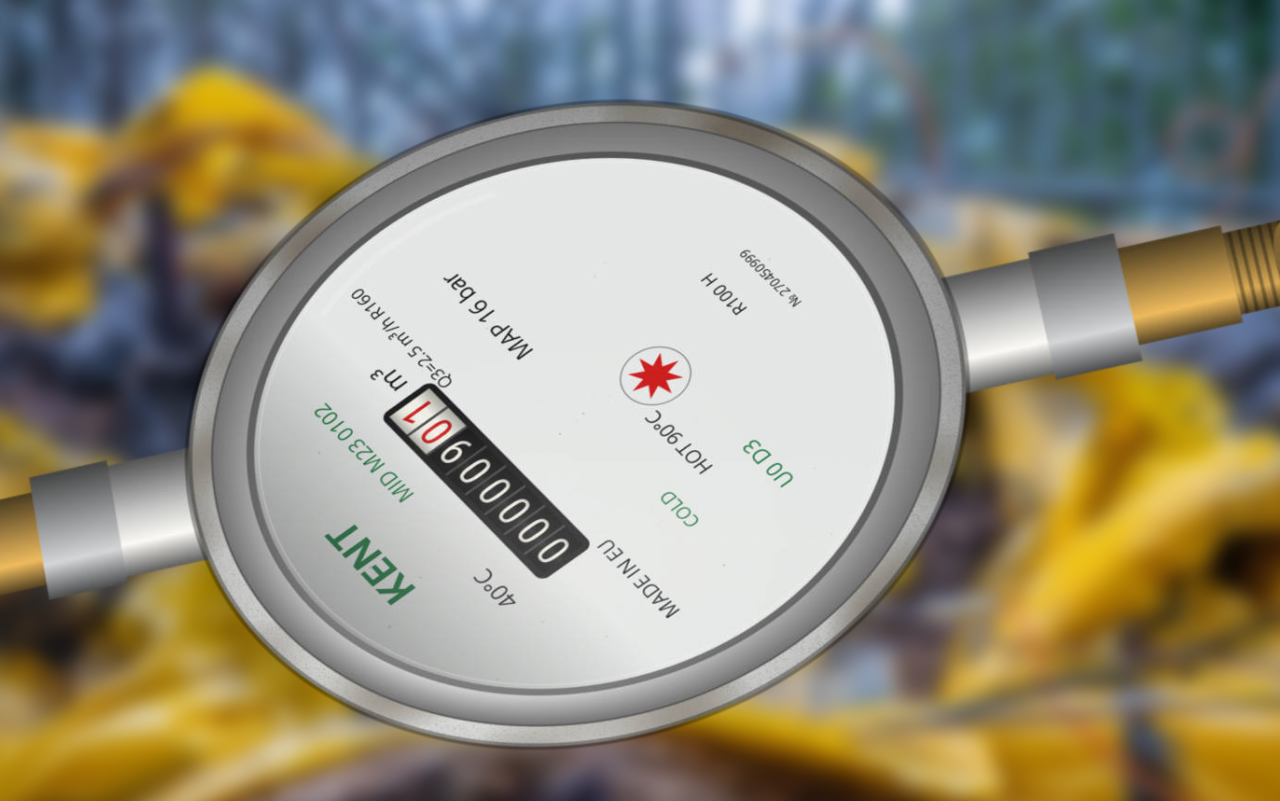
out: 9.01 m³
